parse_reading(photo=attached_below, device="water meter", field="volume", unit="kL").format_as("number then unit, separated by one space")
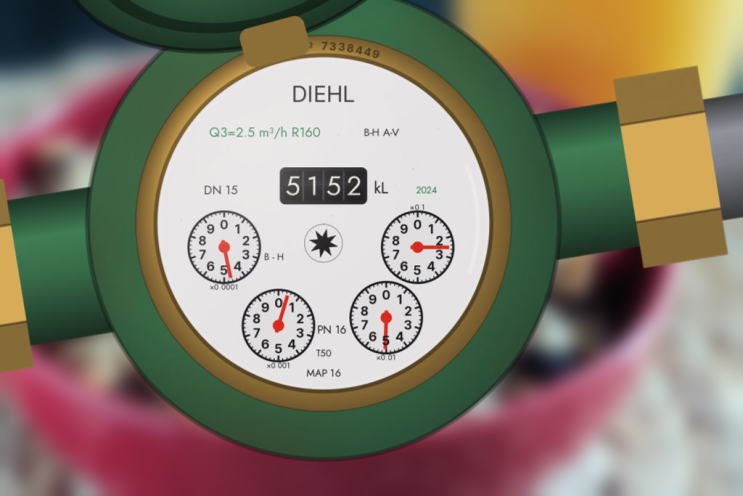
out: 5152.2504 kL
